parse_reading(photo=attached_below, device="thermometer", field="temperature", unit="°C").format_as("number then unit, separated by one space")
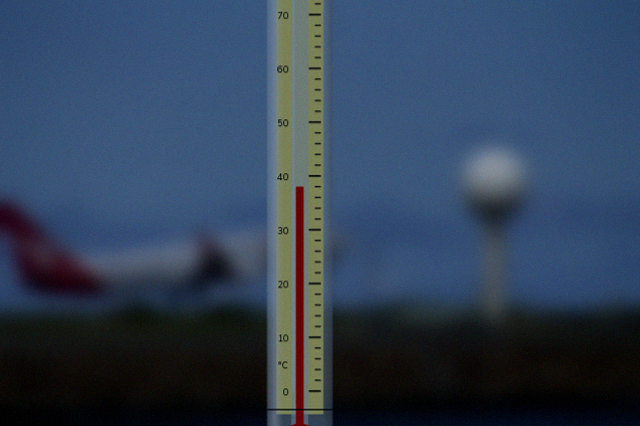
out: 38 °C
